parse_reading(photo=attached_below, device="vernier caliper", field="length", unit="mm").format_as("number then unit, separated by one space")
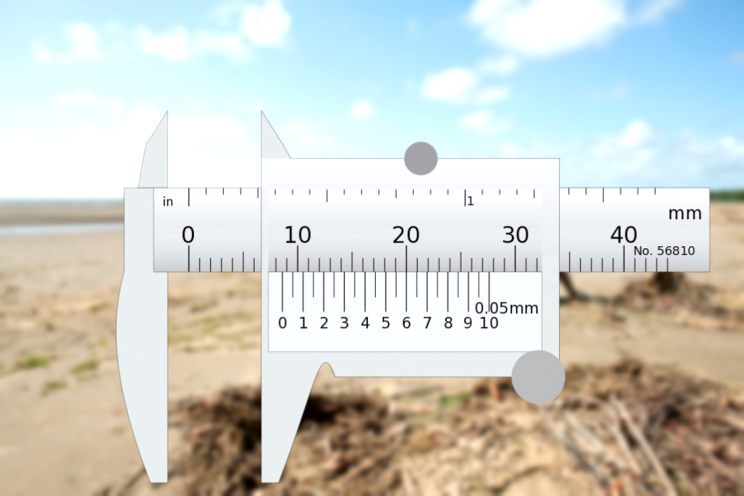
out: 8.6 mm
